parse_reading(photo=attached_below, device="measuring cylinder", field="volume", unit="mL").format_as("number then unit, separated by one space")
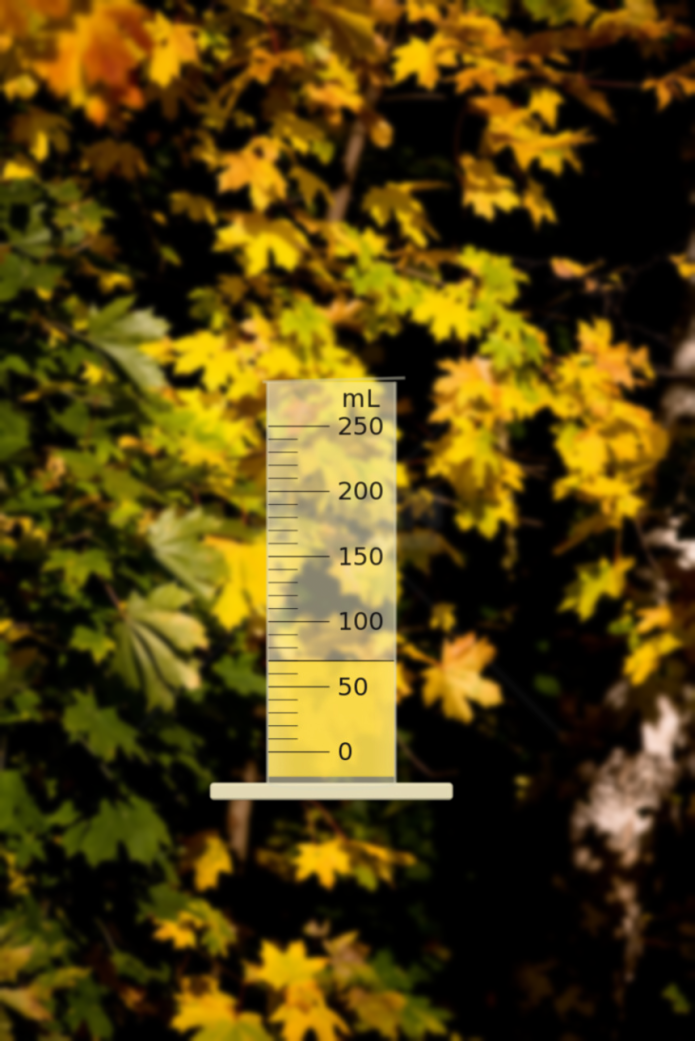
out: 70 mL
